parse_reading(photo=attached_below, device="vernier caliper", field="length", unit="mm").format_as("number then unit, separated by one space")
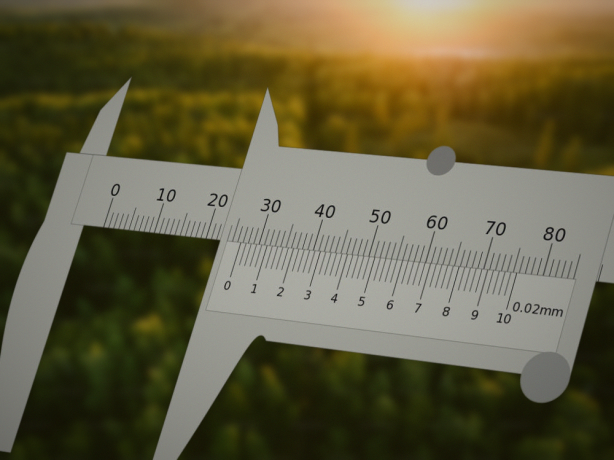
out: 26.6 mm
